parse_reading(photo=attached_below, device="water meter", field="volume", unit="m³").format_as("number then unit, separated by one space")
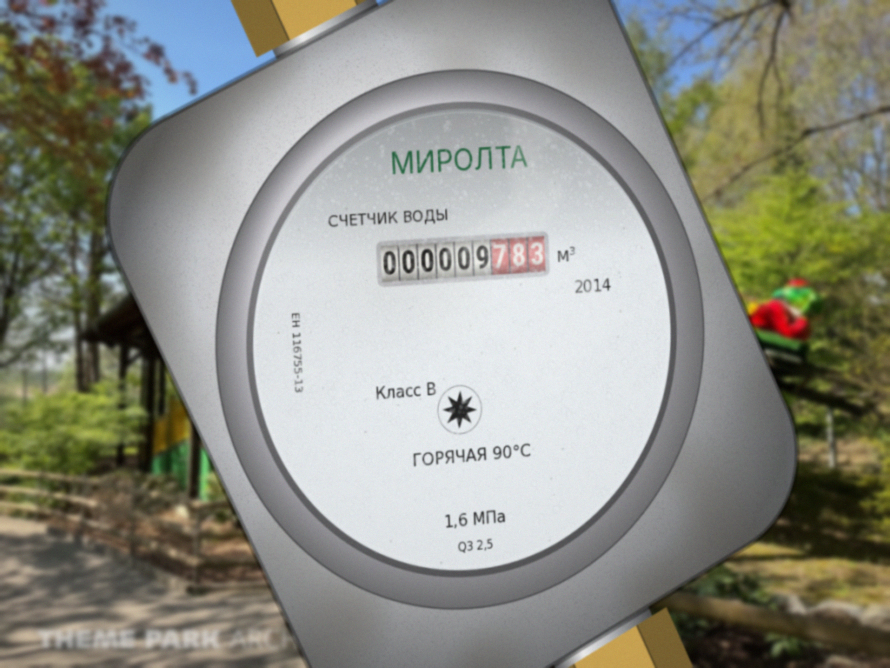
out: 9.783 m³
